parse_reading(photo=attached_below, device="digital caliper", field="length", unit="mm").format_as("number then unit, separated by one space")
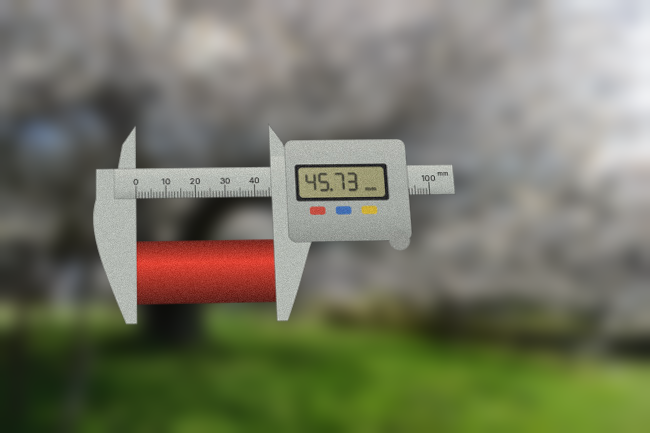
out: 45.73 mm
